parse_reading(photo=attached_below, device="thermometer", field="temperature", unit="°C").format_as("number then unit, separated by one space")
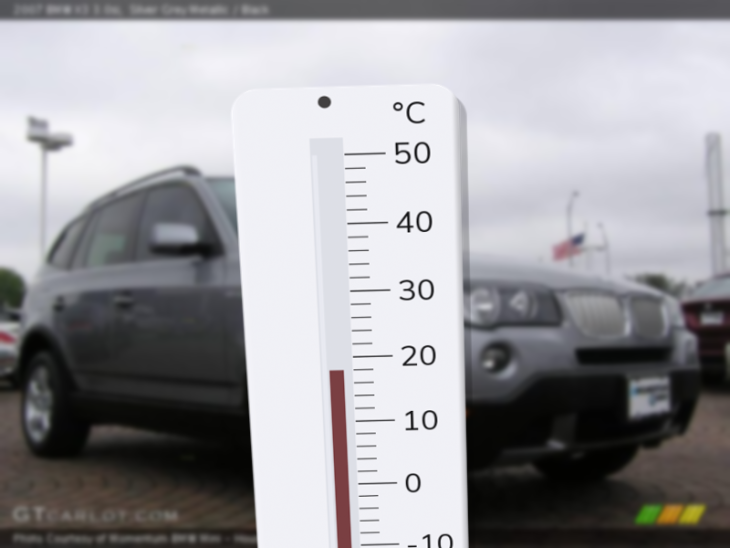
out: 18 °C
